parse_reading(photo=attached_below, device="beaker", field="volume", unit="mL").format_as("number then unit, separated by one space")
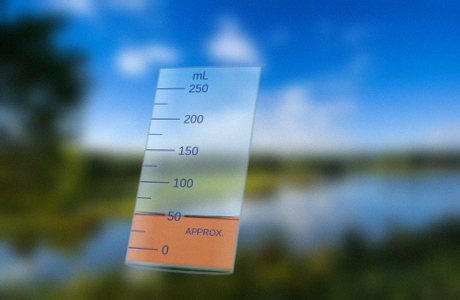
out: 50 mL
